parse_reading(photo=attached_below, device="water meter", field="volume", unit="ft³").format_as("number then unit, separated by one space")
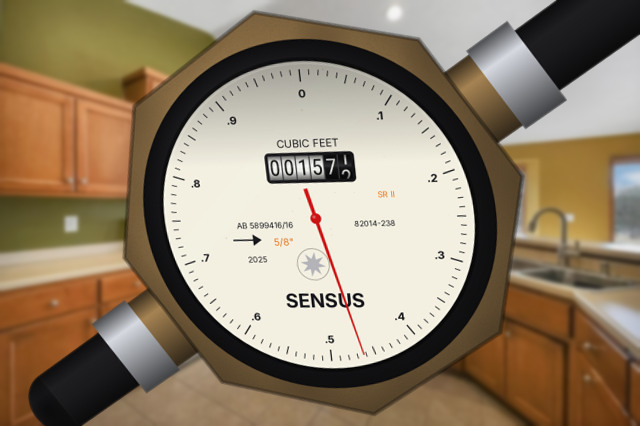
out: 1571.46 ft³
